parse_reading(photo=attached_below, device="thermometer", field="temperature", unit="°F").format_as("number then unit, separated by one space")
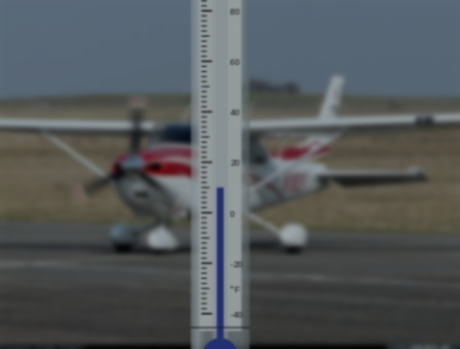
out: 10 °F
